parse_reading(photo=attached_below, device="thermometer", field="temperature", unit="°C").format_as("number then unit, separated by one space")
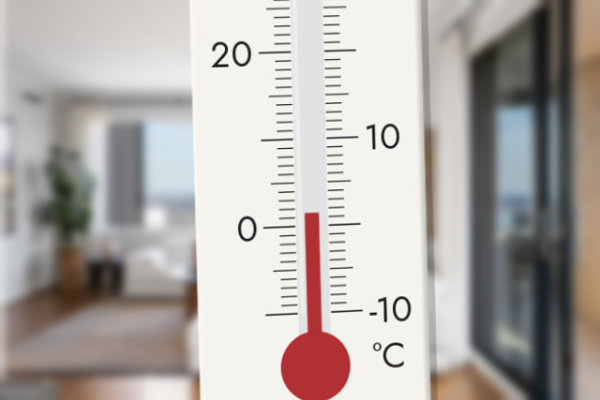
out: 1.5 °C
